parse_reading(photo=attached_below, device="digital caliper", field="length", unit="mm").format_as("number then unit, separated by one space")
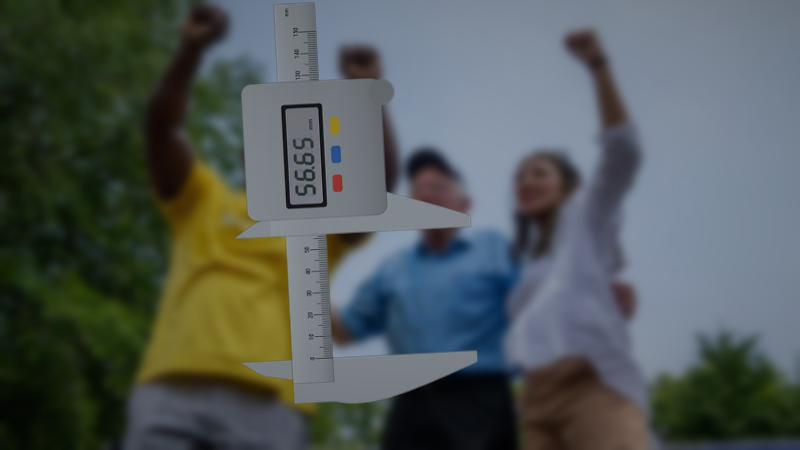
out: 56.65 mm
